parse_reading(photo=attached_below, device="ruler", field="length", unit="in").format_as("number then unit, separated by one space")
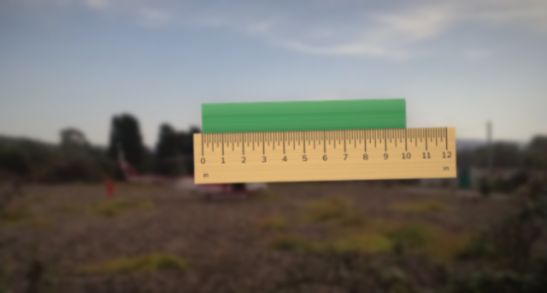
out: 10 in
